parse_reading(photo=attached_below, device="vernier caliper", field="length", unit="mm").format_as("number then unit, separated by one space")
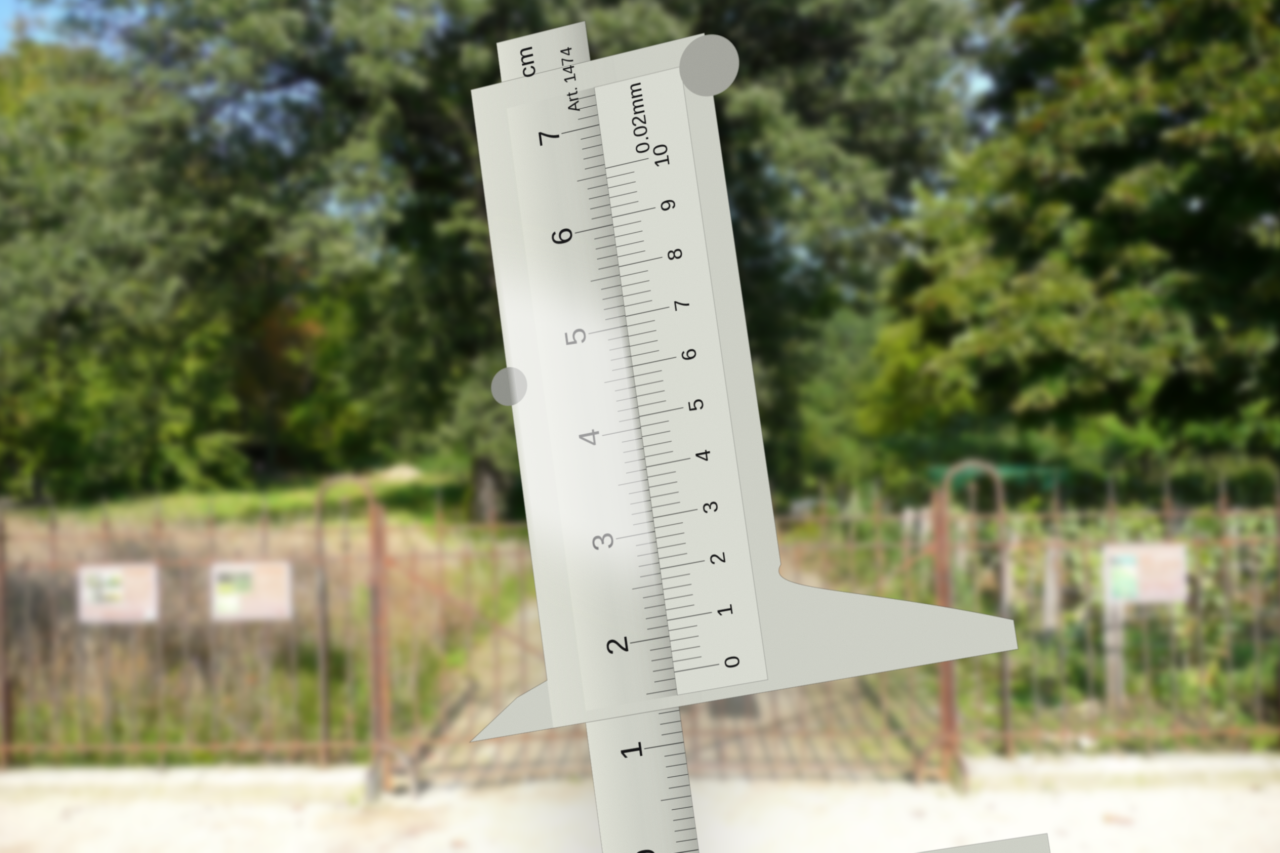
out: 16.6 mm
